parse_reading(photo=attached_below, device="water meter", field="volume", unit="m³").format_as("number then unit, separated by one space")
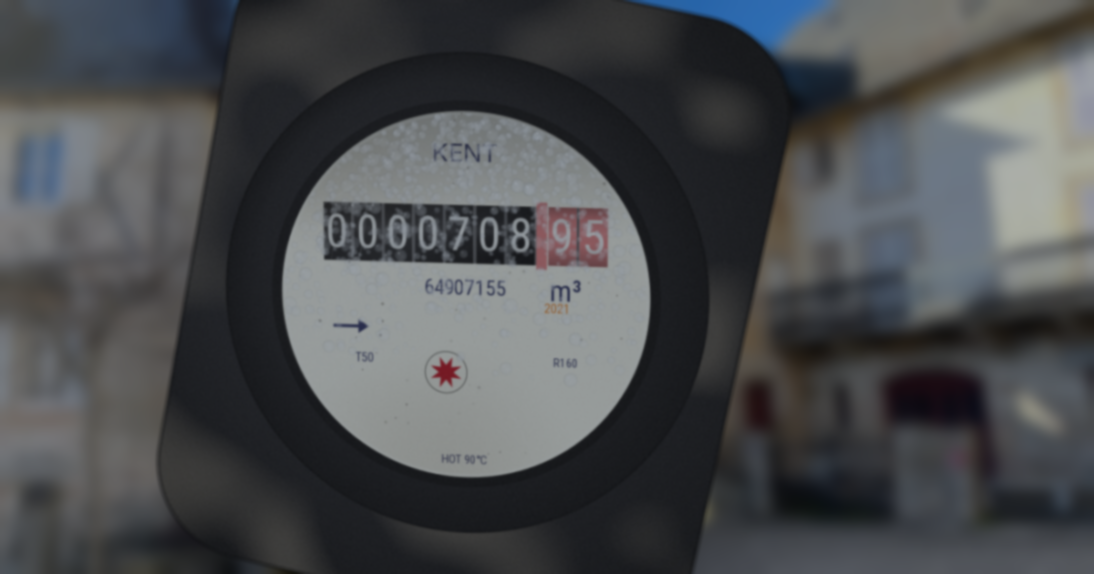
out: 708.95 m³
